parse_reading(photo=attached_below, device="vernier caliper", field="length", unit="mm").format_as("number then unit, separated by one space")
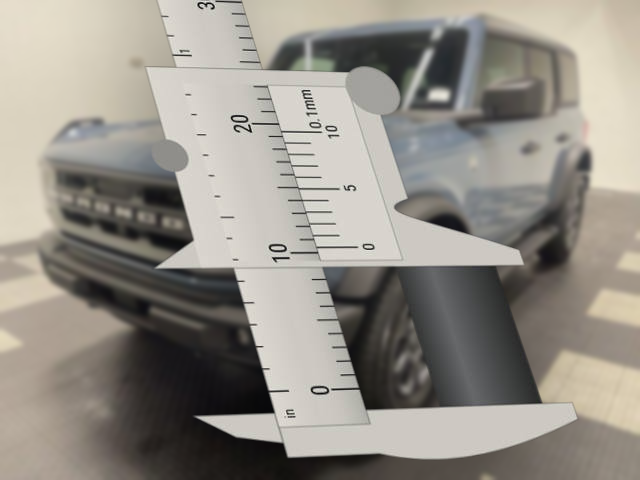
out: 10.4 mm
